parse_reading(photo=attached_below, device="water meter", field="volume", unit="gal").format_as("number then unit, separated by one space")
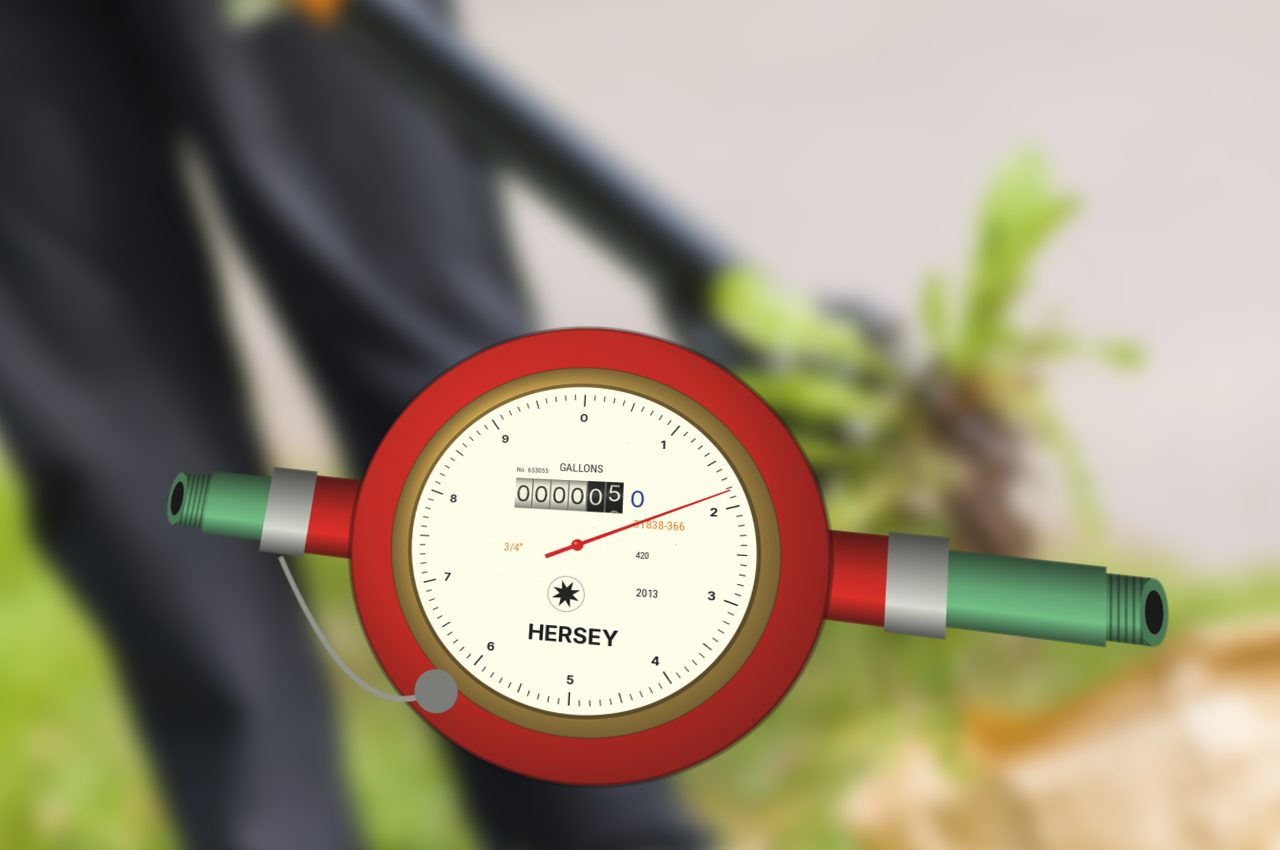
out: 51.8 gal
